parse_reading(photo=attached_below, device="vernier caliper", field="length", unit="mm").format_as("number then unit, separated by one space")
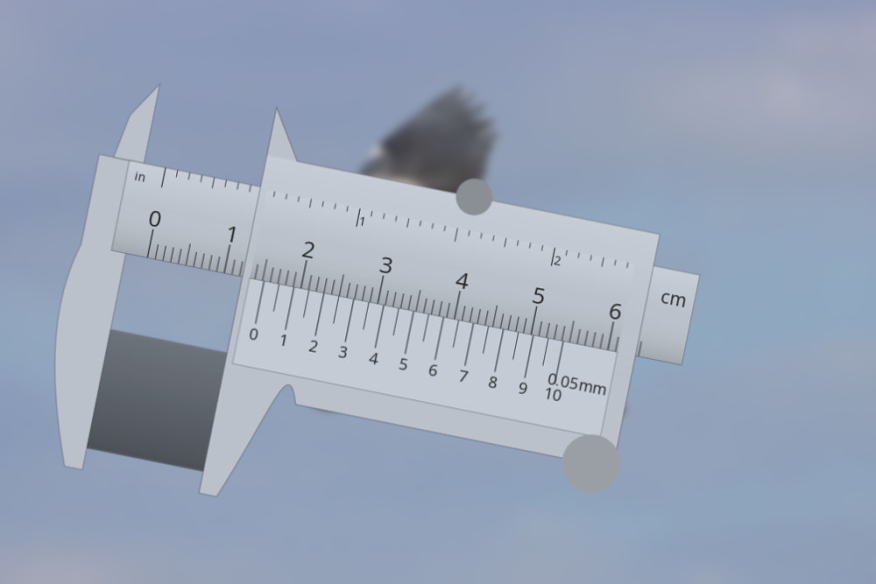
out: 15.2 mm
